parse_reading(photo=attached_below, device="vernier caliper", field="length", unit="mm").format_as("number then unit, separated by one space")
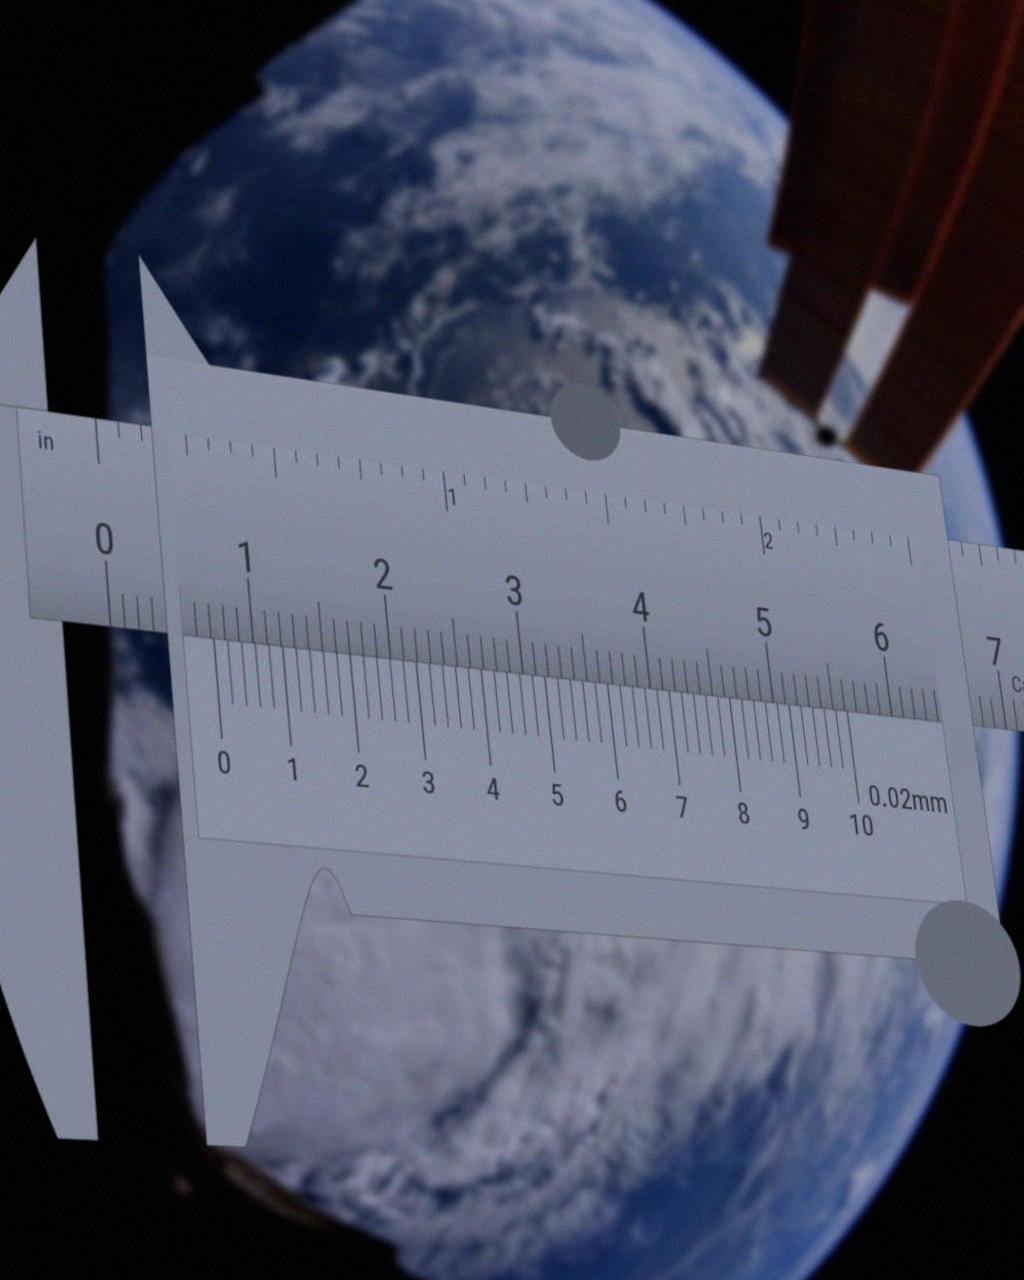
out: 7.2 mm
